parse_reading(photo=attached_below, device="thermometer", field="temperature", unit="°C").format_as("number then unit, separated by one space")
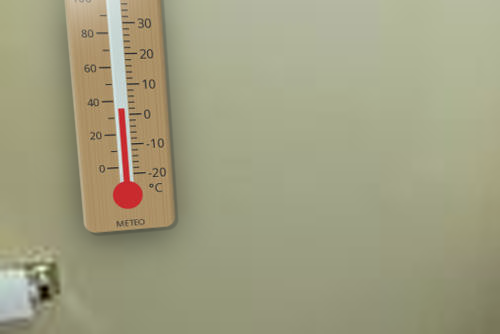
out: 2 °C
